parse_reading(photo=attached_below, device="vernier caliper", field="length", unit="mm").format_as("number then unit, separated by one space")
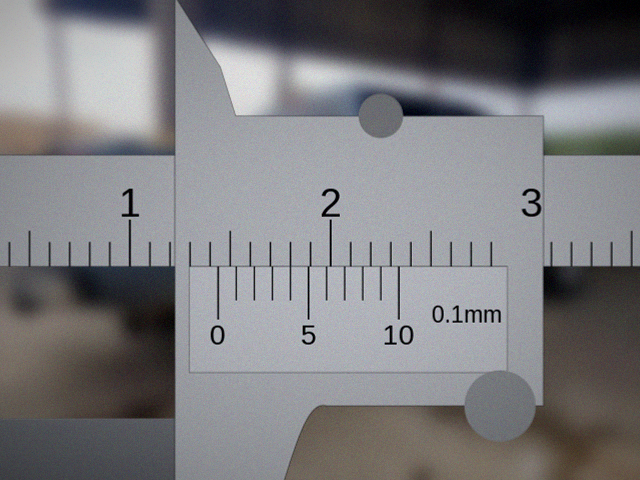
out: 14.4 mm
